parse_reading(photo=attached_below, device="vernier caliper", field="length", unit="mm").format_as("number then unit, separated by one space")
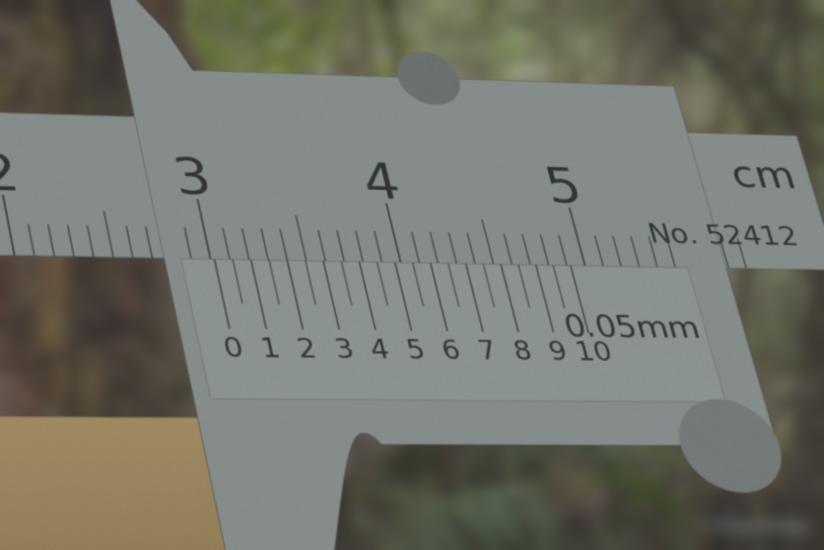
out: 30.2 mm
